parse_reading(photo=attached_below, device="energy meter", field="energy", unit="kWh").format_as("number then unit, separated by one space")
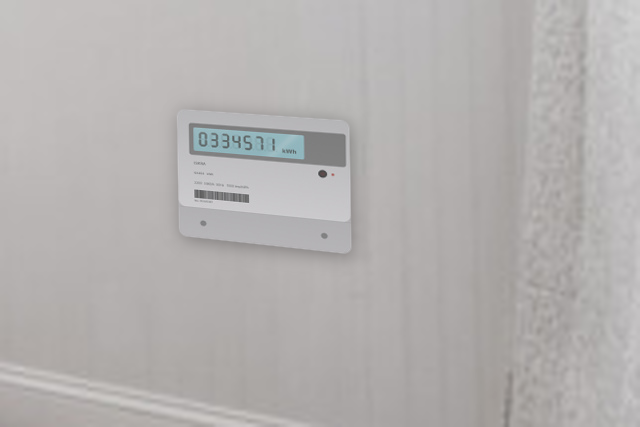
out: 334571 kWh
